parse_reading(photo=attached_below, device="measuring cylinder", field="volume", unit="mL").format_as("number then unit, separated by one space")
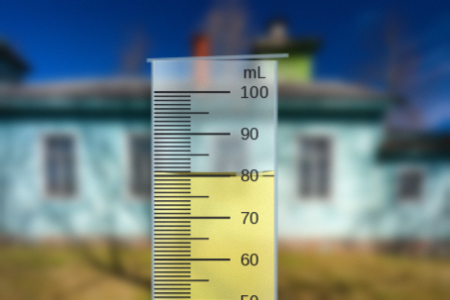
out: 80 mL
